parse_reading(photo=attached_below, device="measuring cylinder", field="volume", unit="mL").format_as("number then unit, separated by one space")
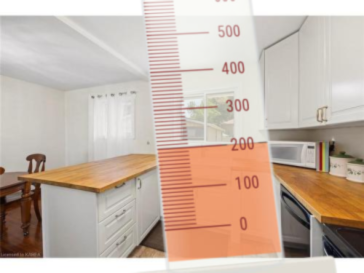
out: 200 mL
